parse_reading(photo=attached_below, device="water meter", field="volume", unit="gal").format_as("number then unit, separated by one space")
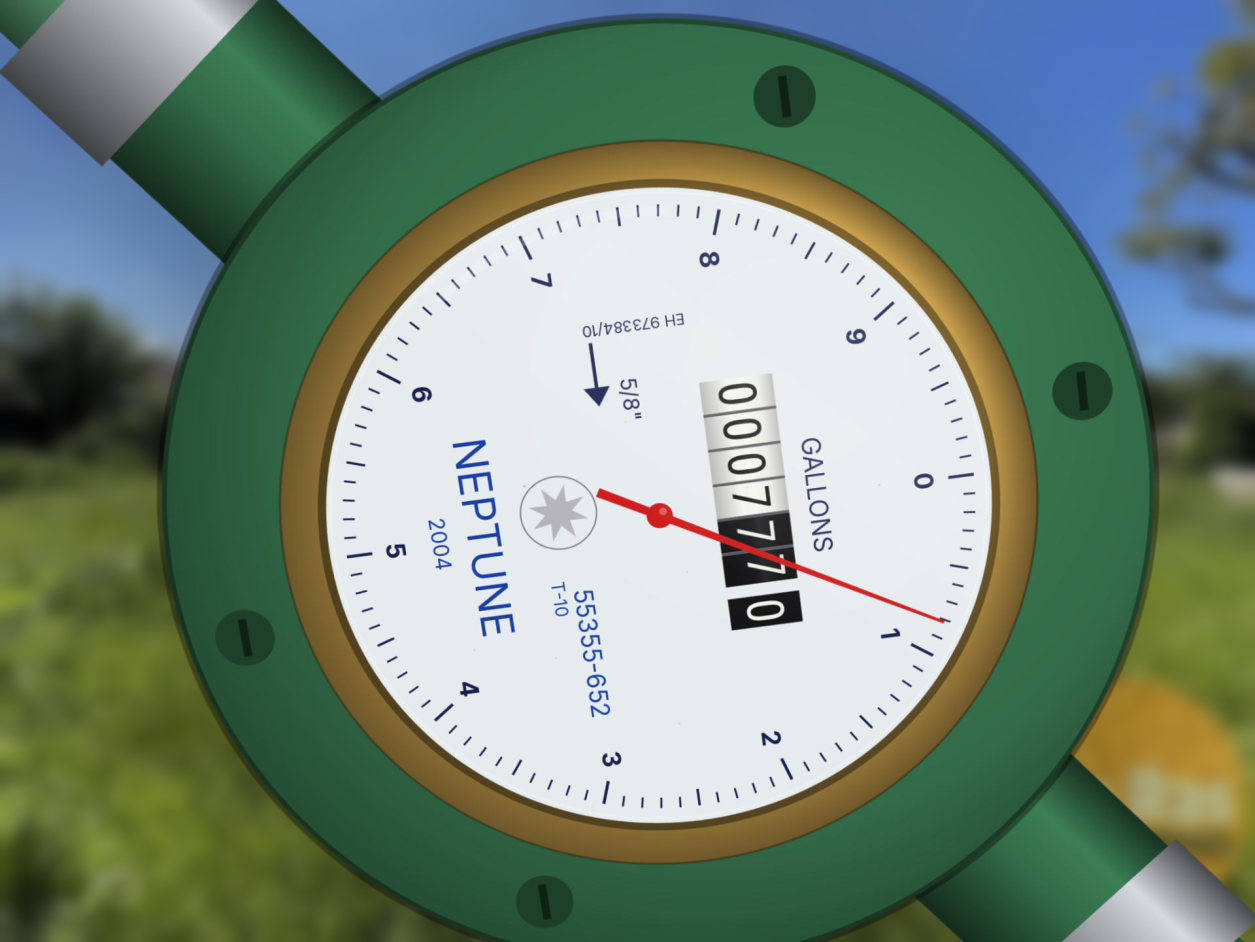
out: 7770.8 gal
